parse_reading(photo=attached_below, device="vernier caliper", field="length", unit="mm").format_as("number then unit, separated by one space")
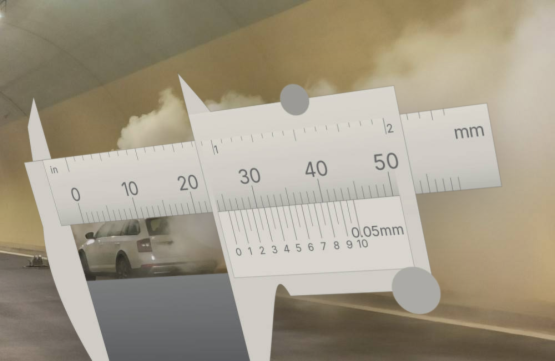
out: 25.4 mm
